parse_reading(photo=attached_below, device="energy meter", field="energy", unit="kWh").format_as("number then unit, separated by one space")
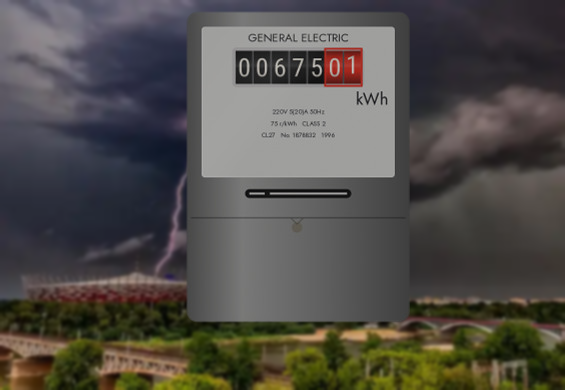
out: 675.01 kWh
